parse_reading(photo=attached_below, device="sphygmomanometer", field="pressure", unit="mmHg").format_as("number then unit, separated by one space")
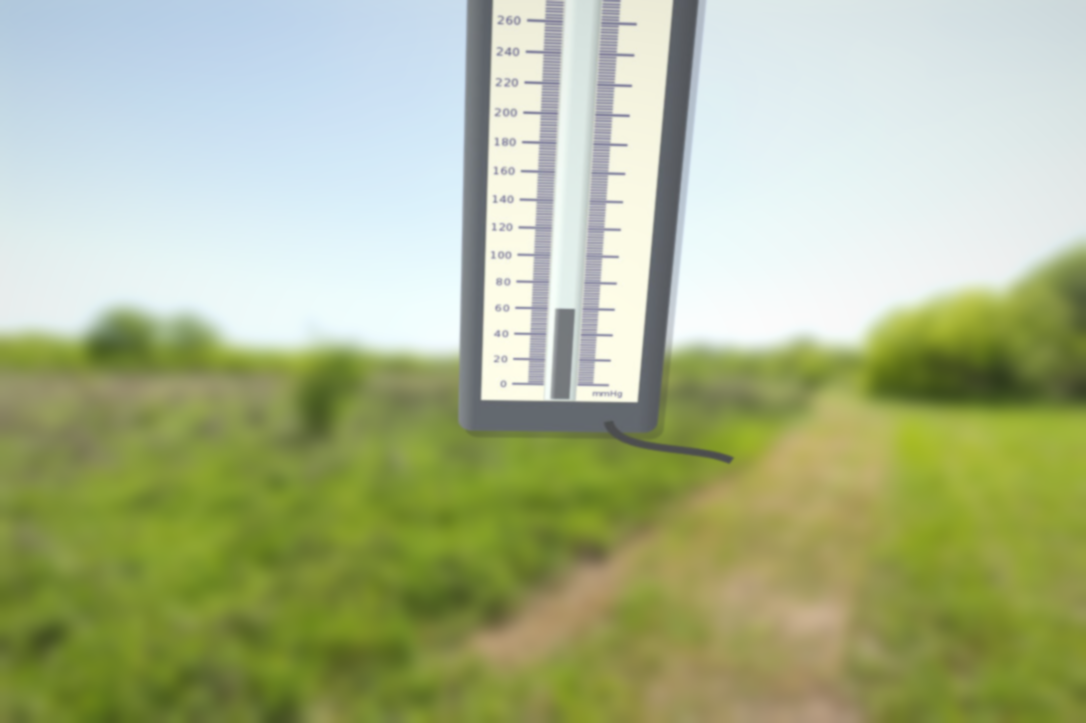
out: 60 mmHg
